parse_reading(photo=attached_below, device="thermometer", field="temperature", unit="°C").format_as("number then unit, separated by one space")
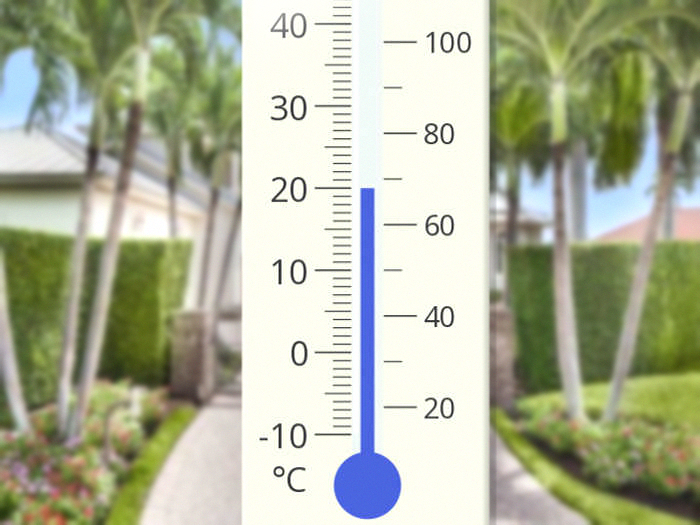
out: 20 °C
